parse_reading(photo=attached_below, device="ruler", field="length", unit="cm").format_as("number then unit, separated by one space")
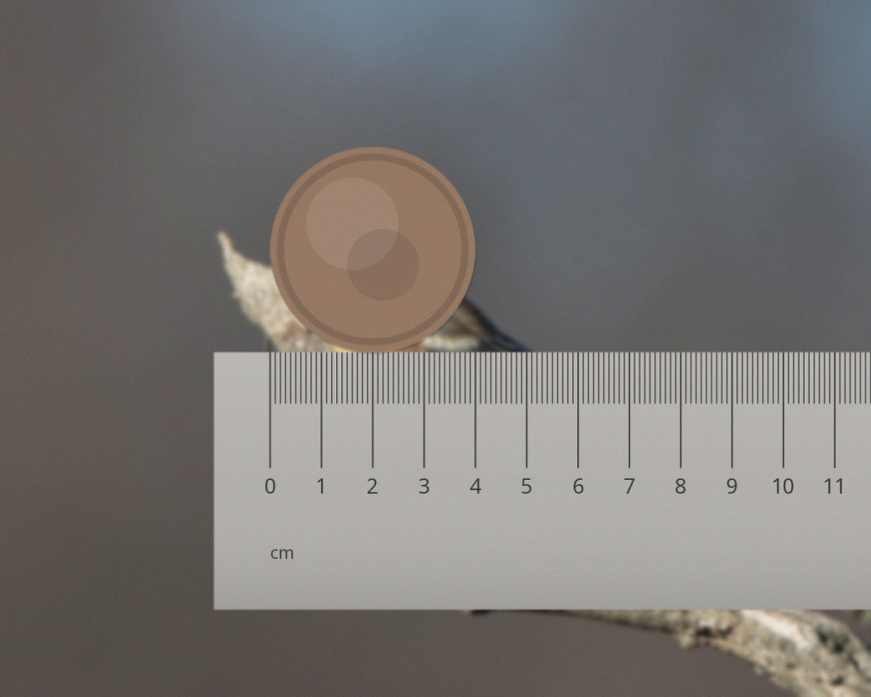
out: 4 cm
